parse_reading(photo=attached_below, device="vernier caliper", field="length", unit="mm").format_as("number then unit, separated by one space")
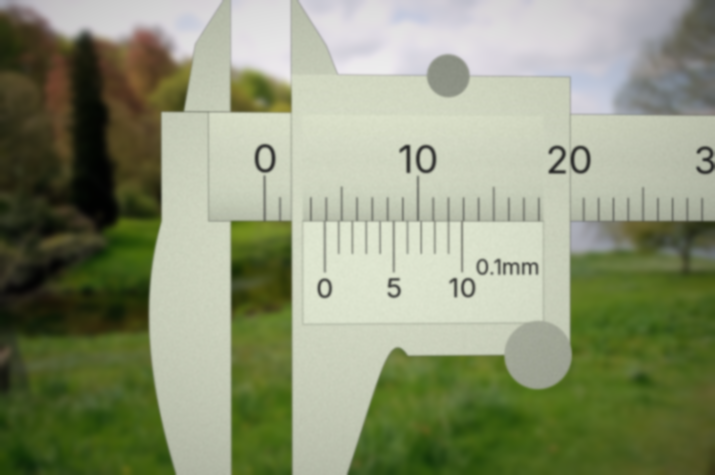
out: 3.9 mm
